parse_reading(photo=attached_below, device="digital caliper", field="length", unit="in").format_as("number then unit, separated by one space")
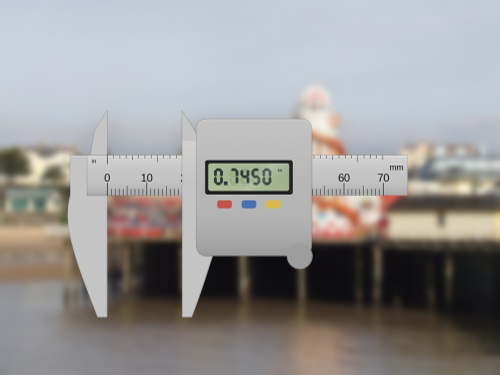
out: 0.7450 in
